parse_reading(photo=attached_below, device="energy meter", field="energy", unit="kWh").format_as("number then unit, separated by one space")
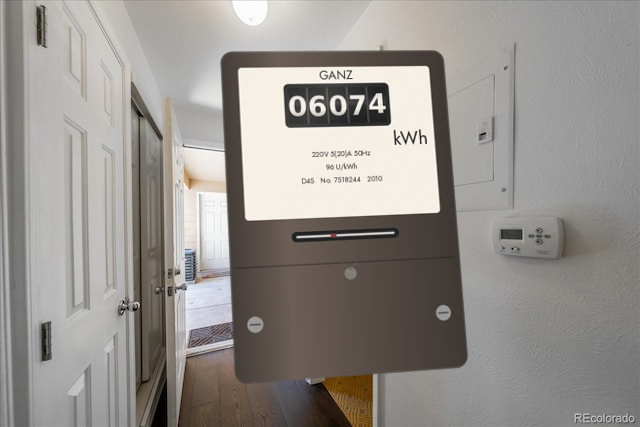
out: 6074 kWh
